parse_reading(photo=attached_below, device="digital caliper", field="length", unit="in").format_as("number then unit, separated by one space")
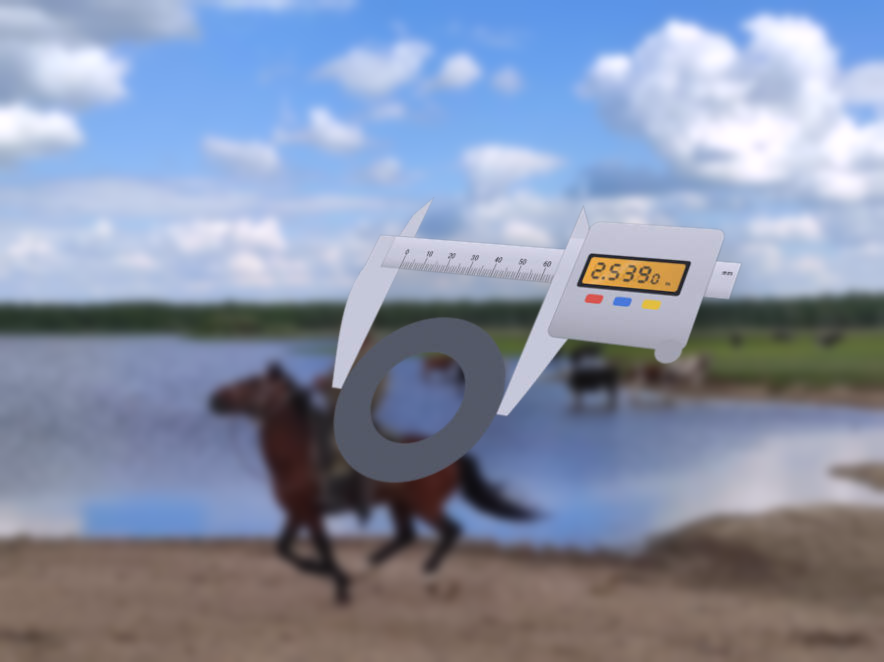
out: 2.5390 in
